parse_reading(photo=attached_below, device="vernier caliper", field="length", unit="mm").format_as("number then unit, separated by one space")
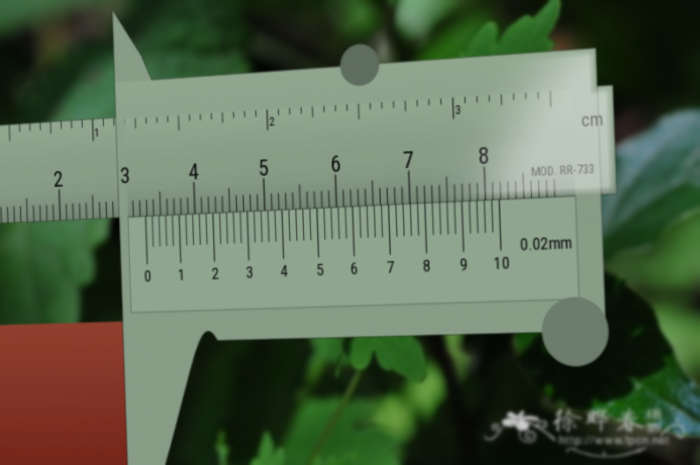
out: 32.8 mm
